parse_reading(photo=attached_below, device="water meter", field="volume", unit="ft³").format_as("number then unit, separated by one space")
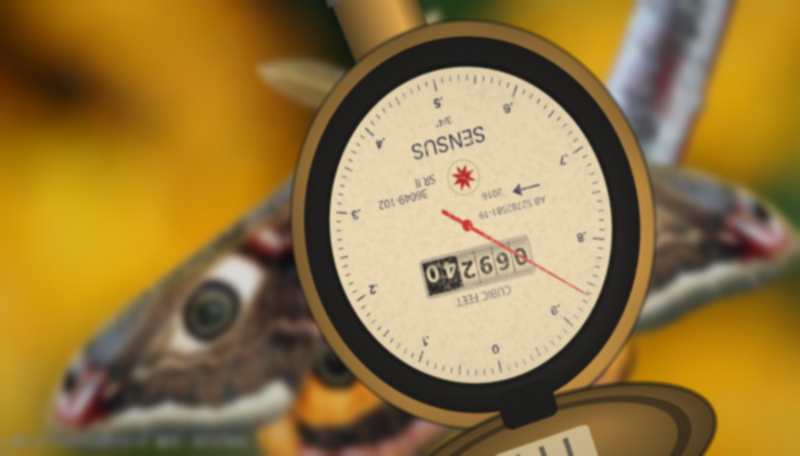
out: 69239.86 ft³
